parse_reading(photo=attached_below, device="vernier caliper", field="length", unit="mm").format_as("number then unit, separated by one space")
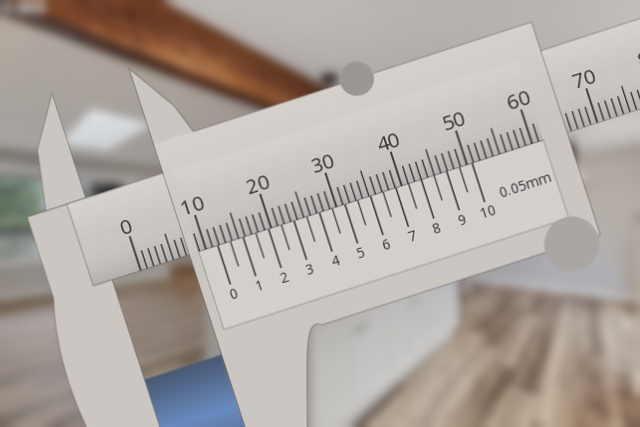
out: 11.8 mm
